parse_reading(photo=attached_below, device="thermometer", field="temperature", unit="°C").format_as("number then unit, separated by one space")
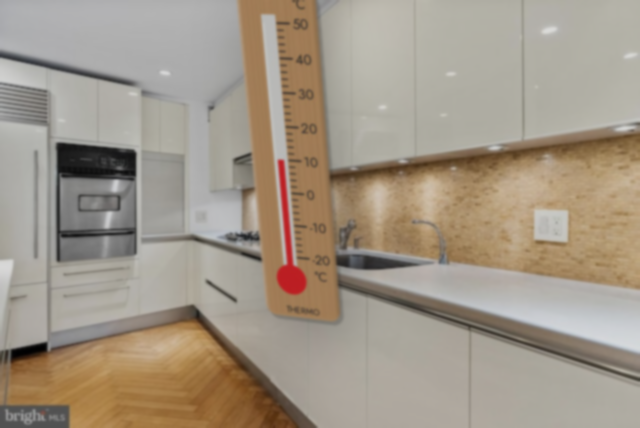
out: 10 °C
